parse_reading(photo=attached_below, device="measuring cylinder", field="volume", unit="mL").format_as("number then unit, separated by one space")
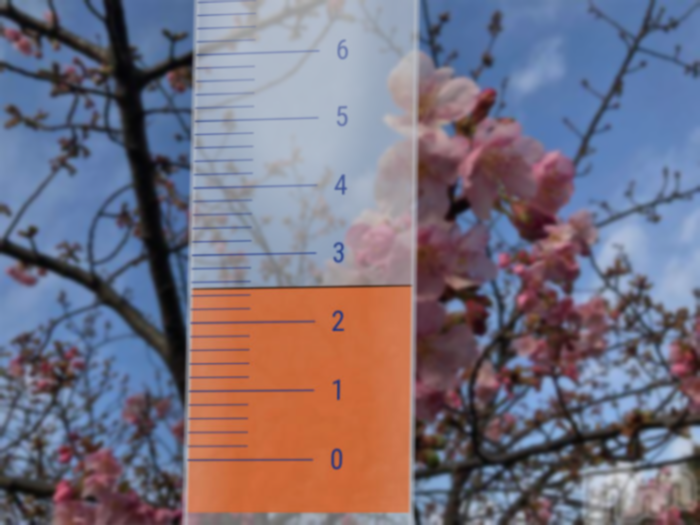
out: 2.5 mL
